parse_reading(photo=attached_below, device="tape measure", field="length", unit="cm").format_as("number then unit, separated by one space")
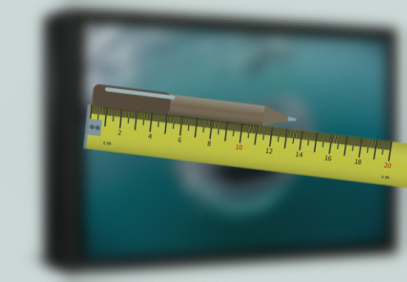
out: 13.5 cm
